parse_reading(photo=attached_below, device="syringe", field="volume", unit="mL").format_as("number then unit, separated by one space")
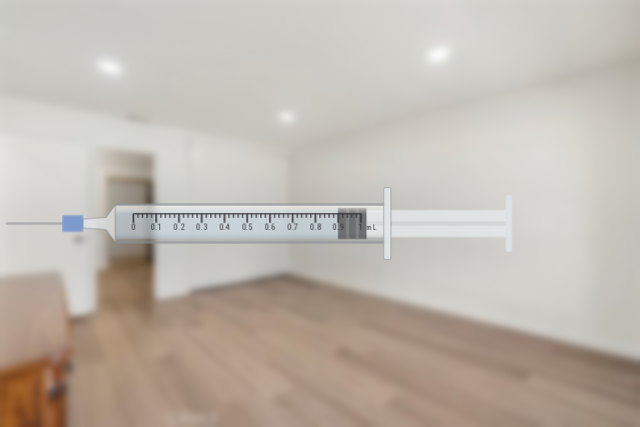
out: 0.9 mL
